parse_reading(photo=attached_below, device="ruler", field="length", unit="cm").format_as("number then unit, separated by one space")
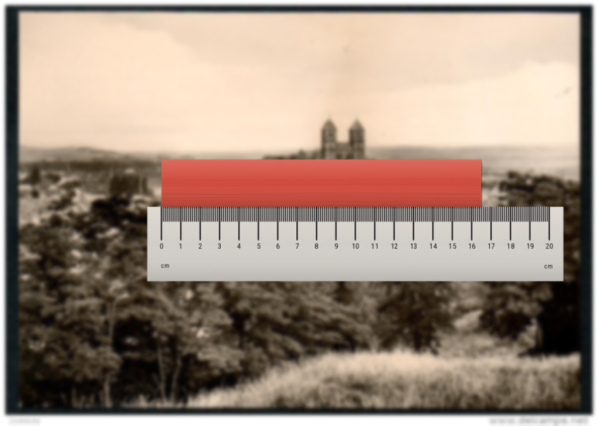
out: 16.5 cm
